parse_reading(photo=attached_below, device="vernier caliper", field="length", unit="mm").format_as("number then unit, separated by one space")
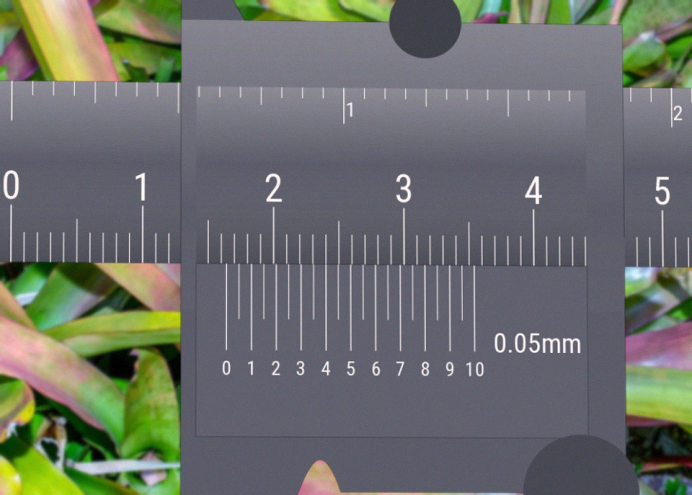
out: 16.4 mm
